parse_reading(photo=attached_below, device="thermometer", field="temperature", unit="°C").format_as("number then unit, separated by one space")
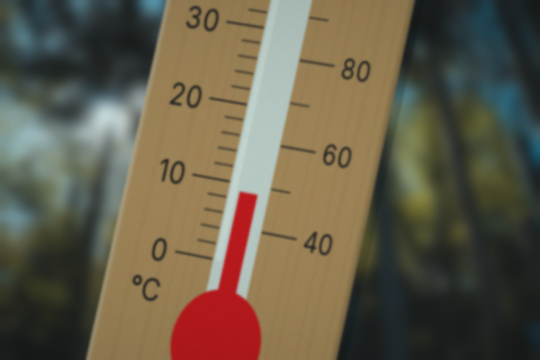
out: 9 °C
